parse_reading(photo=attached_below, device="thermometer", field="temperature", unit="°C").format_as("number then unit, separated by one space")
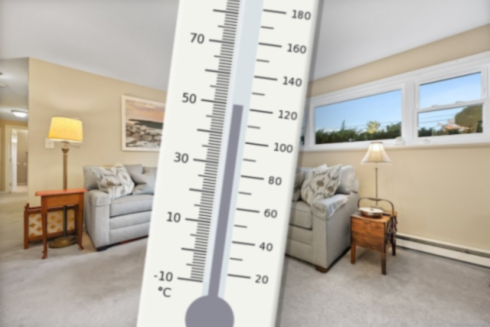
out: 50 °C
